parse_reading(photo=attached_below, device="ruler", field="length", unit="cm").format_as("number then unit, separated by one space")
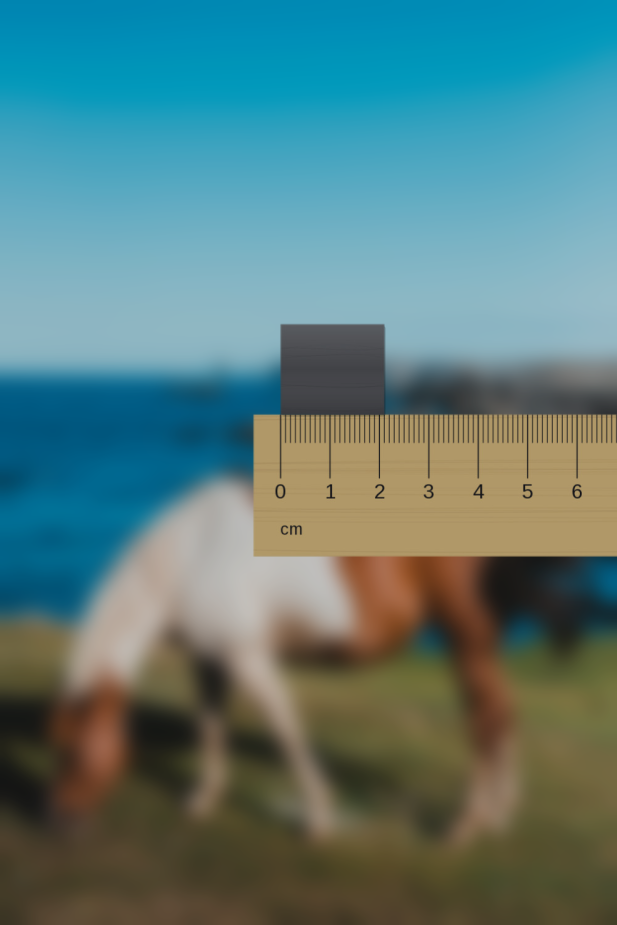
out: 2.1 cm
